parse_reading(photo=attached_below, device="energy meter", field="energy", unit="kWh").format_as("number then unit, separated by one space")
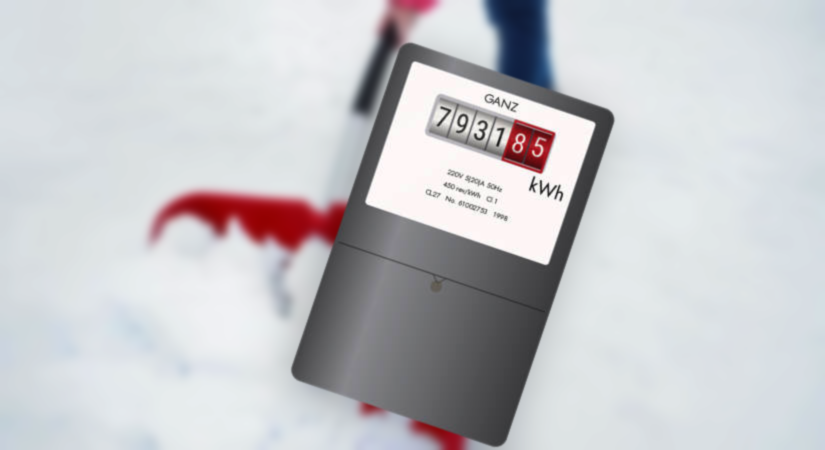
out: 7931.85 kWh
